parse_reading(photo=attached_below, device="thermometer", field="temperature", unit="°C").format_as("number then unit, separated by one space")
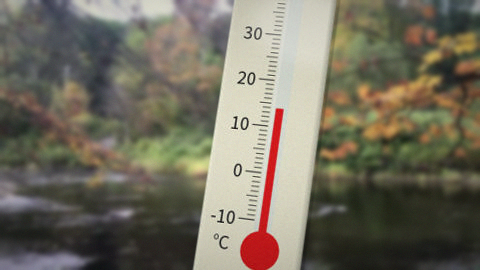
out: 14 °C
